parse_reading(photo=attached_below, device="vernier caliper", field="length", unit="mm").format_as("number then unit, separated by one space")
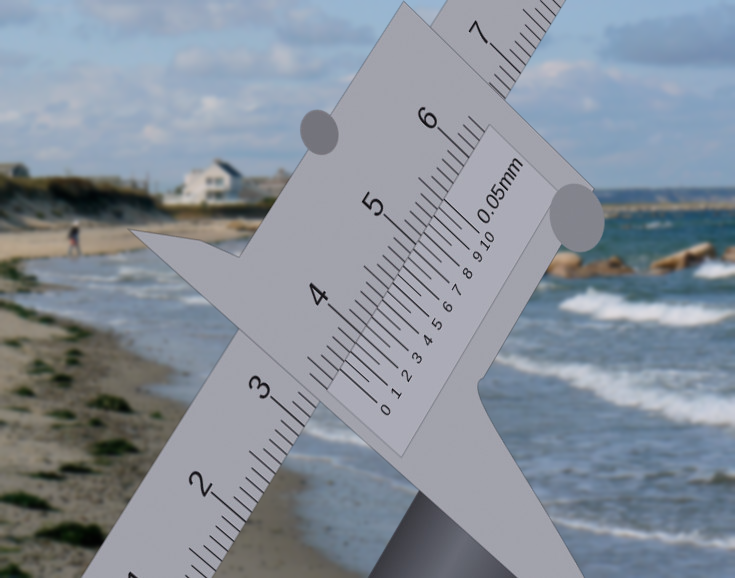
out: 36.2 mm
